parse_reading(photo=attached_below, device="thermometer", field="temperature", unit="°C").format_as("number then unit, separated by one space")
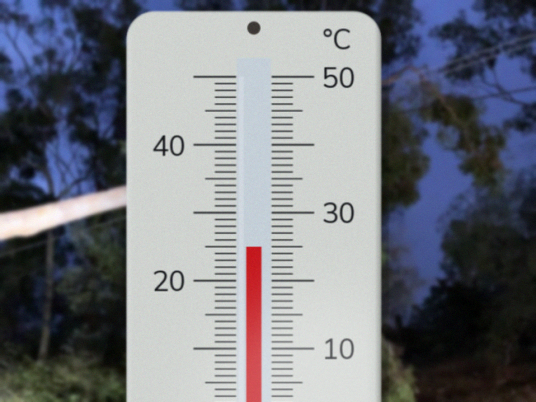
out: 25 °C
